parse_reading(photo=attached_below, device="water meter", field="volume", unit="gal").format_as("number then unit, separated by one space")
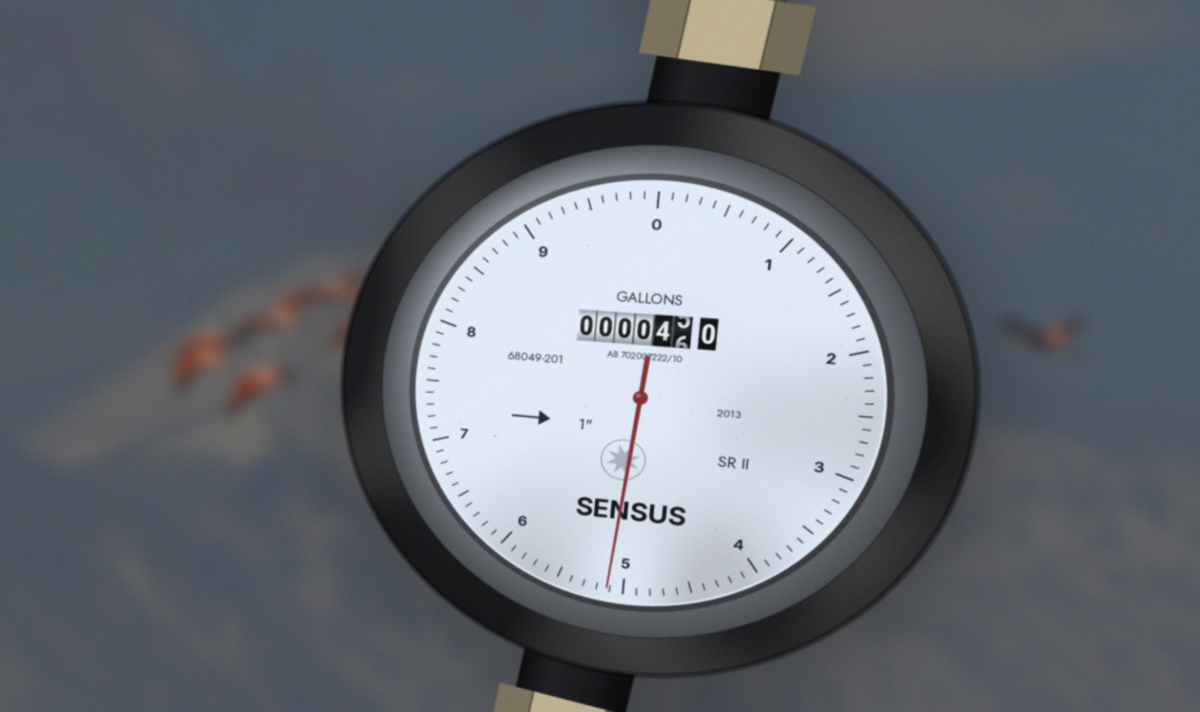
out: 455.1 gal
